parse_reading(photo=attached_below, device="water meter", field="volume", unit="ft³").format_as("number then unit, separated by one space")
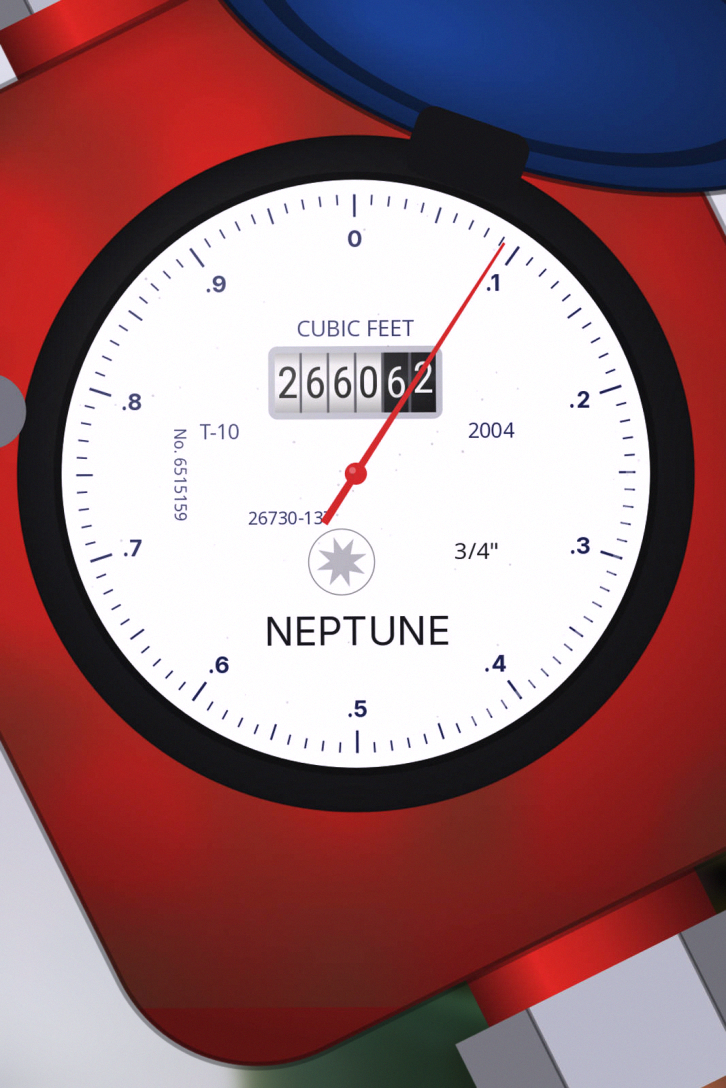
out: 266062.09 ft³
